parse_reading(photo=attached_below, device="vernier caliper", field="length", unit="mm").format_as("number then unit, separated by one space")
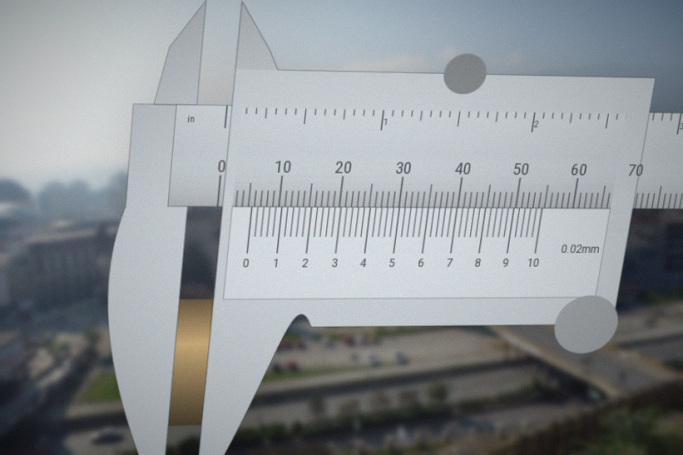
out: 5.6 mm
